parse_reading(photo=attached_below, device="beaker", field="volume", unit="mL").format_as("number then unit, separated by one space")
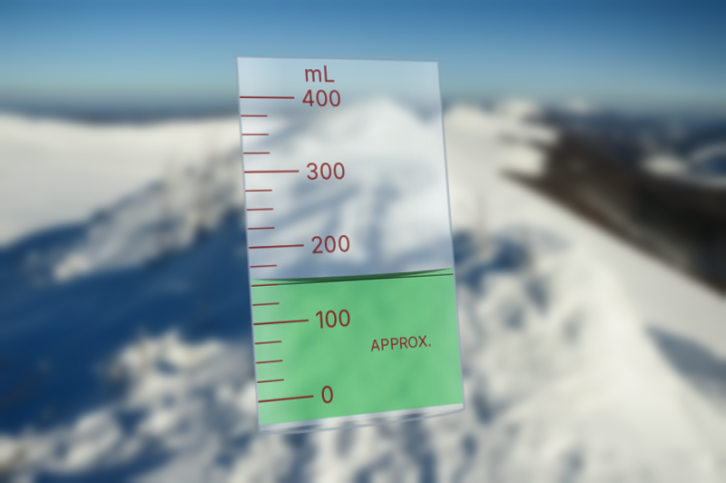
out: 150 mL
